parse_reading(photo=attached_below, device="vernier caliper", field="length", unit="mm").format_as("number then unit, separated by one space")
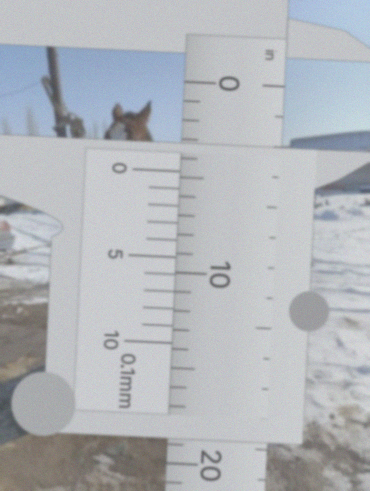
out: 4.7 mm
